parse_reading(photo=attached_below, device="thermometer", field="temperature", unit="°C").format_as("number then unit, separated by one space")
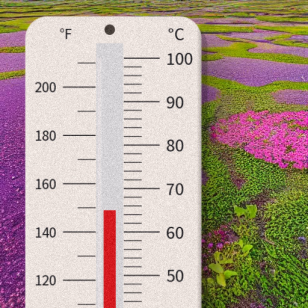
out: 65 °C
